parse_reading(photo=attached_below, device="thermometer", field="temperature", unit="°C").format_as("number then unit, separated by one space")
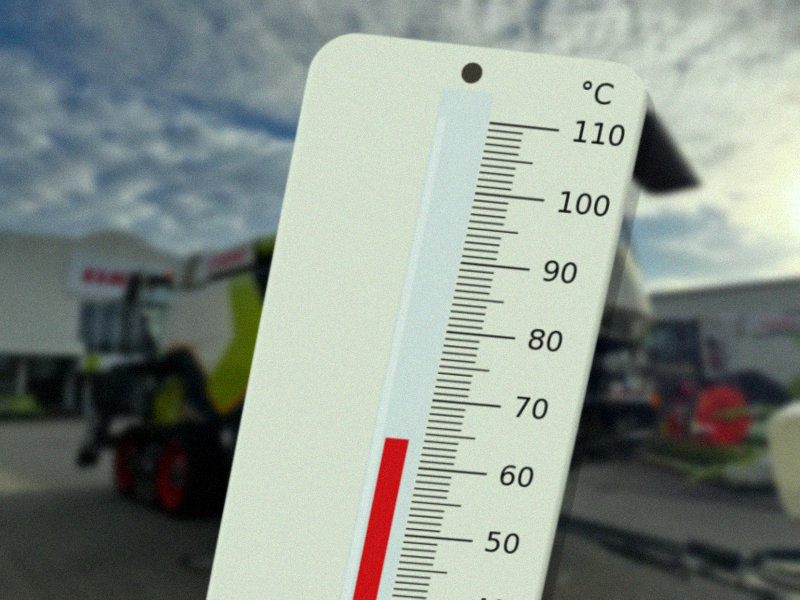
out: 64 °C
